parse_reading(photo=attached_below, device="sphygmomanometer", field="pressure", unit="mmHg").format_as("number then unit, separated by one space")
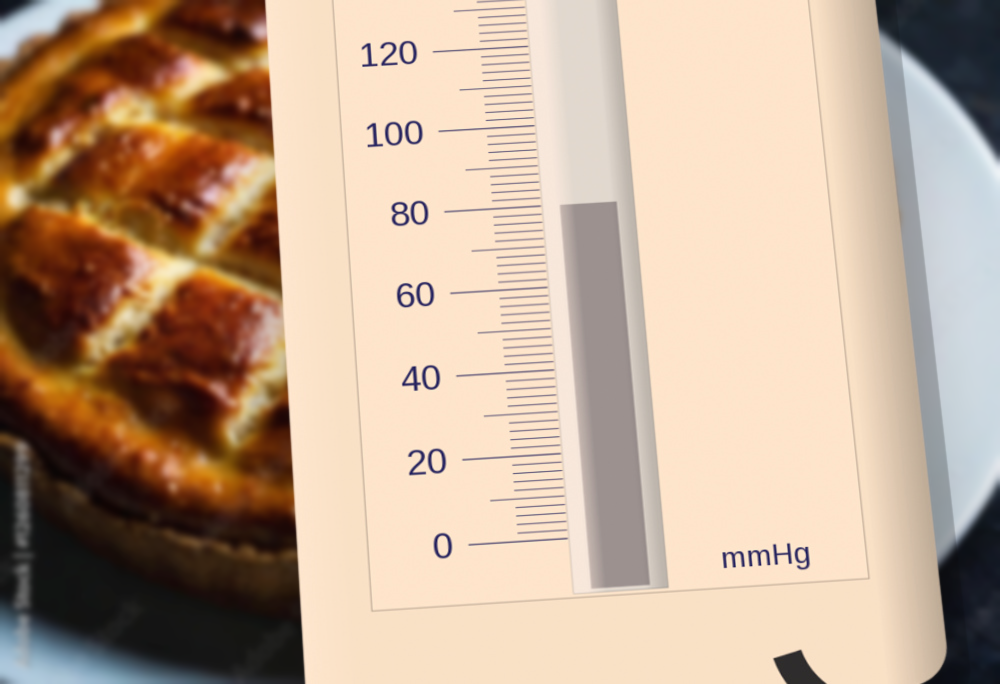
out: 80 mmHg
